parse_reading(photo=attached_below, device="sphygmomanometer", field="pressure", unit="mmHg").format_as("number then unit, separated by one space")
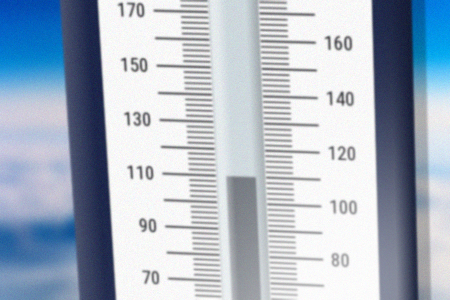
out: 110 mmHg
